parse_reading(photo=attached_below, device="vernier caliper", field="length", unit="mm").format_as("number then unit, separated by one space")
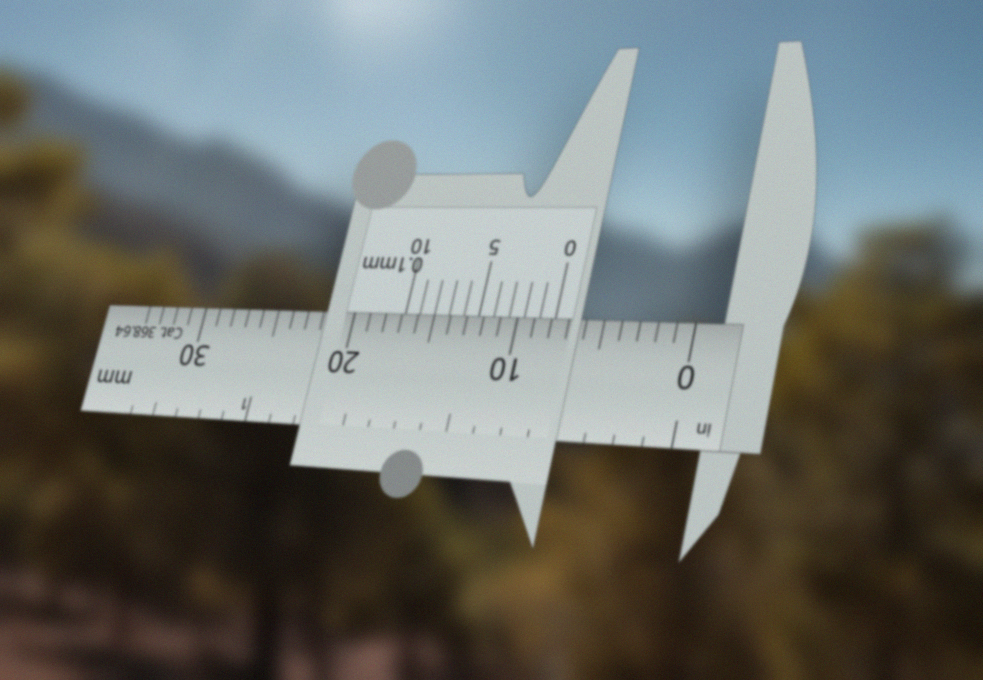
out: 7.8 mm
